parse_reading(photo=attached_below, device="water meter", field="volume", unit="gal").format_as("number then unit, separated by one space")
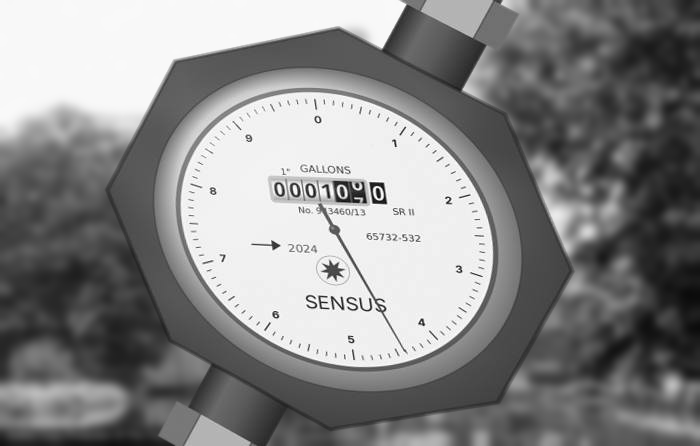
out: 1064.4 gal
